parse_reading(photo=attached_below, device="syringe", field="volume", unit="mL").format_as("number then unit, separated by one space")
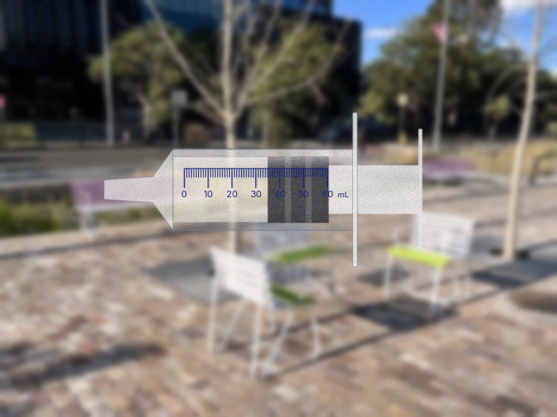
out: 35 mL
